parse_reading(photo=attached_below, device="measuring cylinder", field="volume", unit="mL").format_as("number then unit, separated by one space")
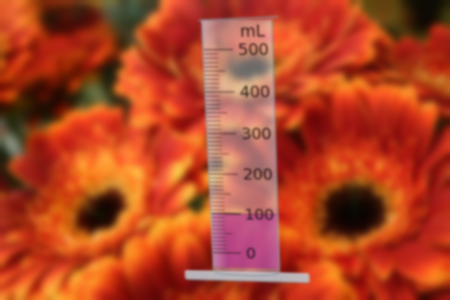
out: 100 mL
